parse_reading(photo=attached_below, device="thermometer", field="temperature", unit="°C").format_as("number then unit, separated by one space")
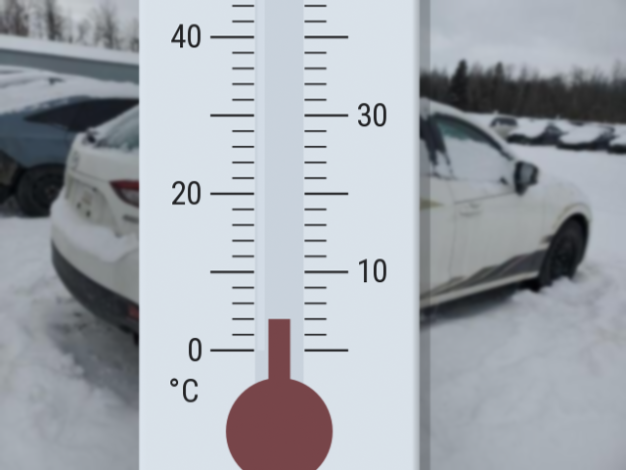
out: 4 °C
